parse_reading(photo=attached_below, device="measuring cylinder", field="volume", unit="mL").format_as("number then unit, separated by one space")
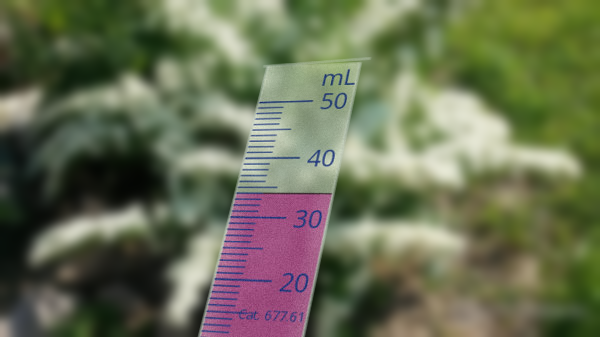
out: 34 mL
